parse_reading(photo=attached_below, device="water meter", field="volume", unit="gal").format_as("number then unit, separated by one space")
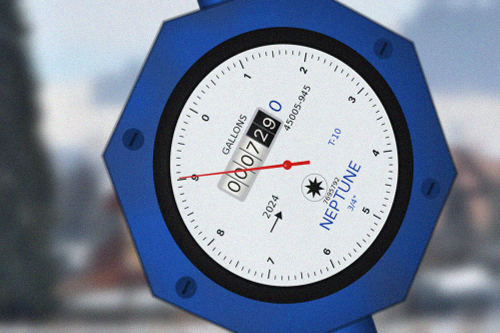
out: 7289.0 gal
